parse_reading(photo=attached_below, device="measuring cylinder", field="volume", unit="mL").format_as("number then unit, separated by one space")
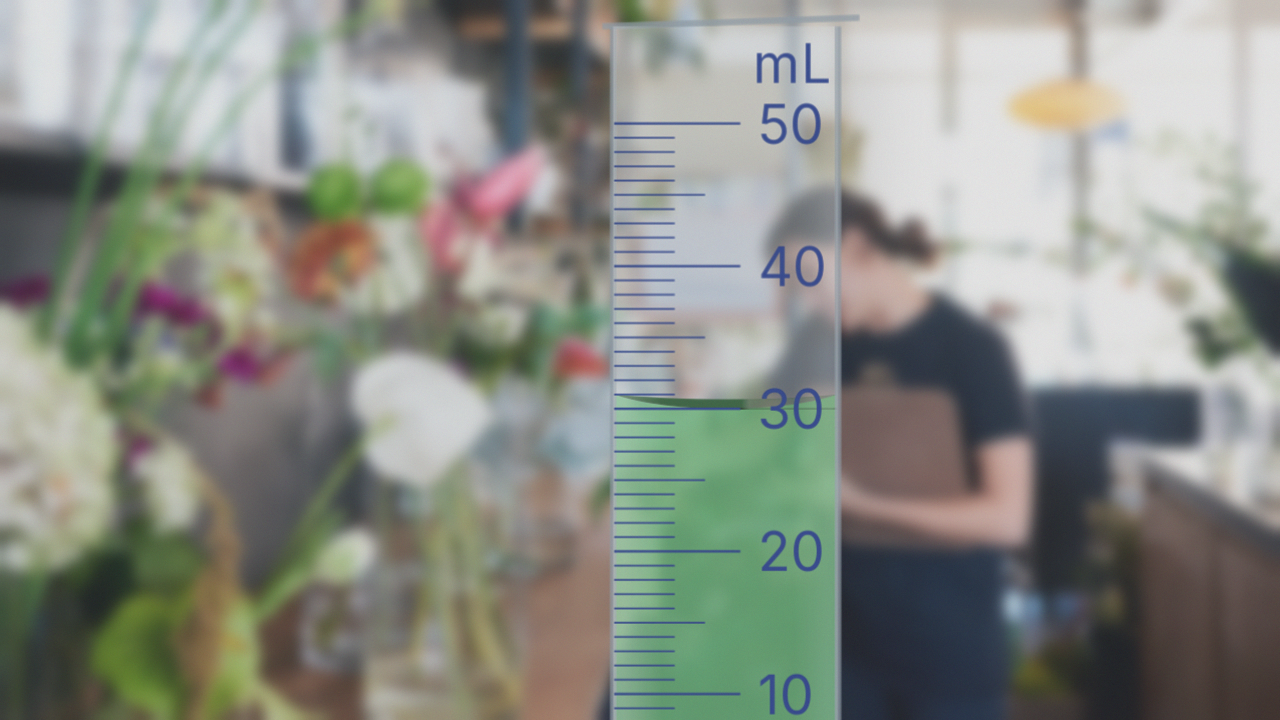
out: 30 mL
